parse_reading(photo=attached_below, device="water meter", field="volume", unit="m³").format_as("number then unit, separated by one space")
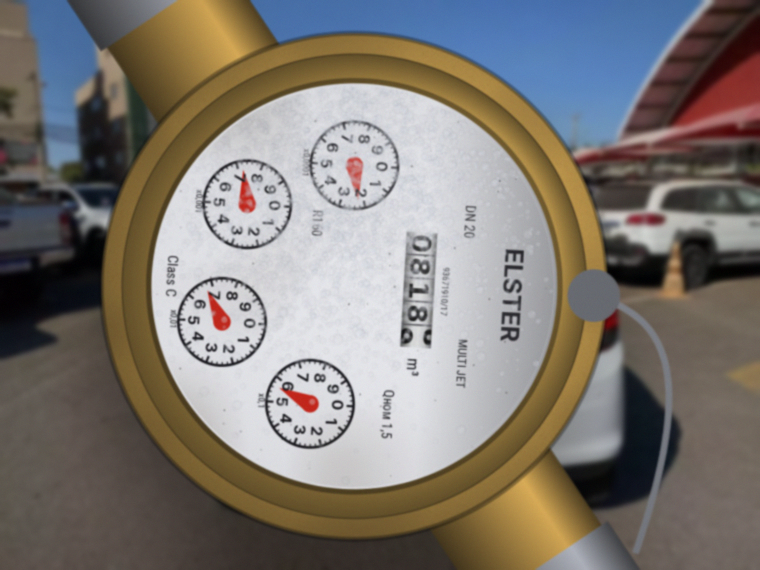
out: 8188.5672 m³
